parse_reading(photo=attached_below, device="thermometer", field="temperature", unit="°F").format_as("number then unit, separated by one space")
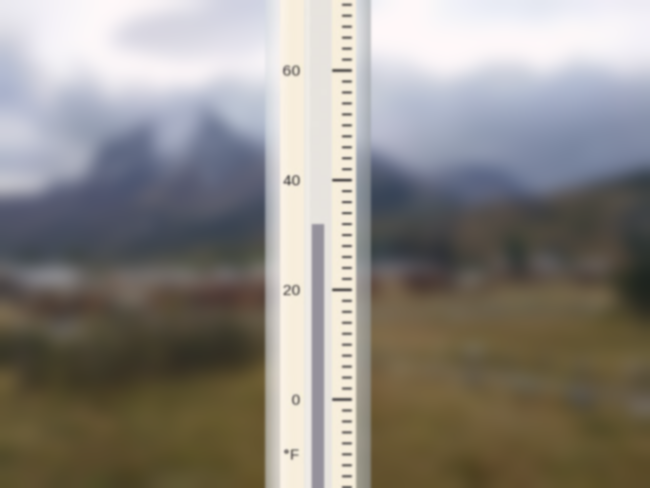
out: 32 °F
